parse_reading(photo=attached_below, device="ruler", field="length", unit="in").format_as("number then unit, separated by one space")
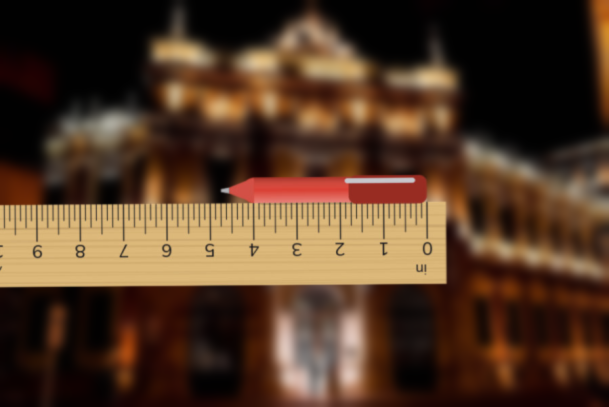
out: 4.75 in
